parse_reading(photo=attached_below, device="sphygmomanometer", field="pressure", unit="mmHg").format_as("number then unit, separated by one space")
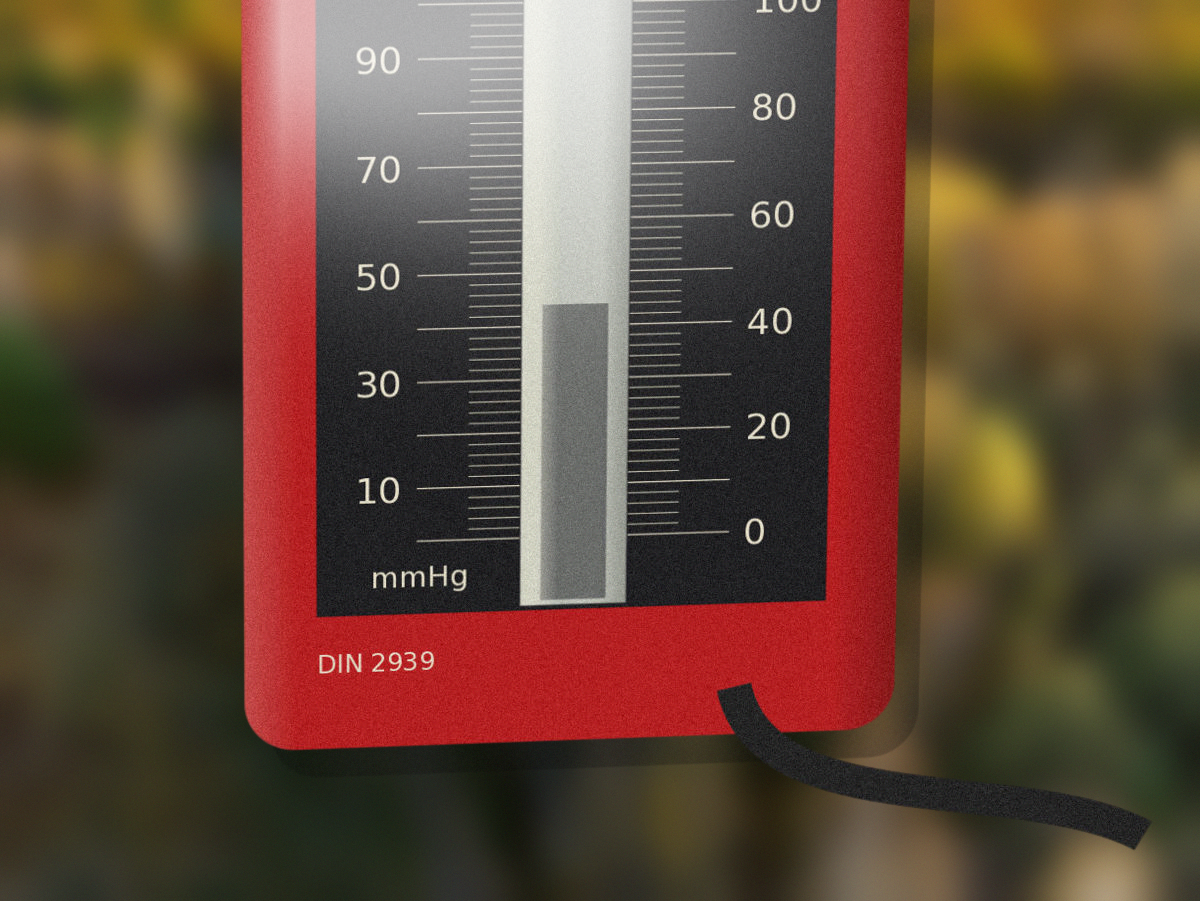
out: 44 mmHg
